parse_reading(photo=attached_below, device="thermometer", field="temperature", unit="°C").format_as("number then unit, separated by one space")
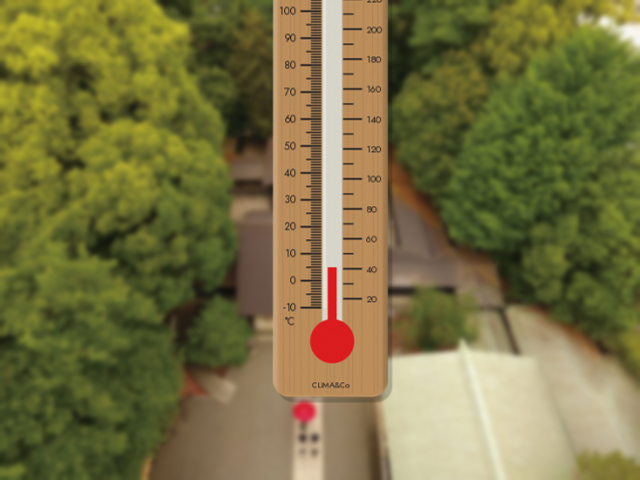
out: 5 °C
